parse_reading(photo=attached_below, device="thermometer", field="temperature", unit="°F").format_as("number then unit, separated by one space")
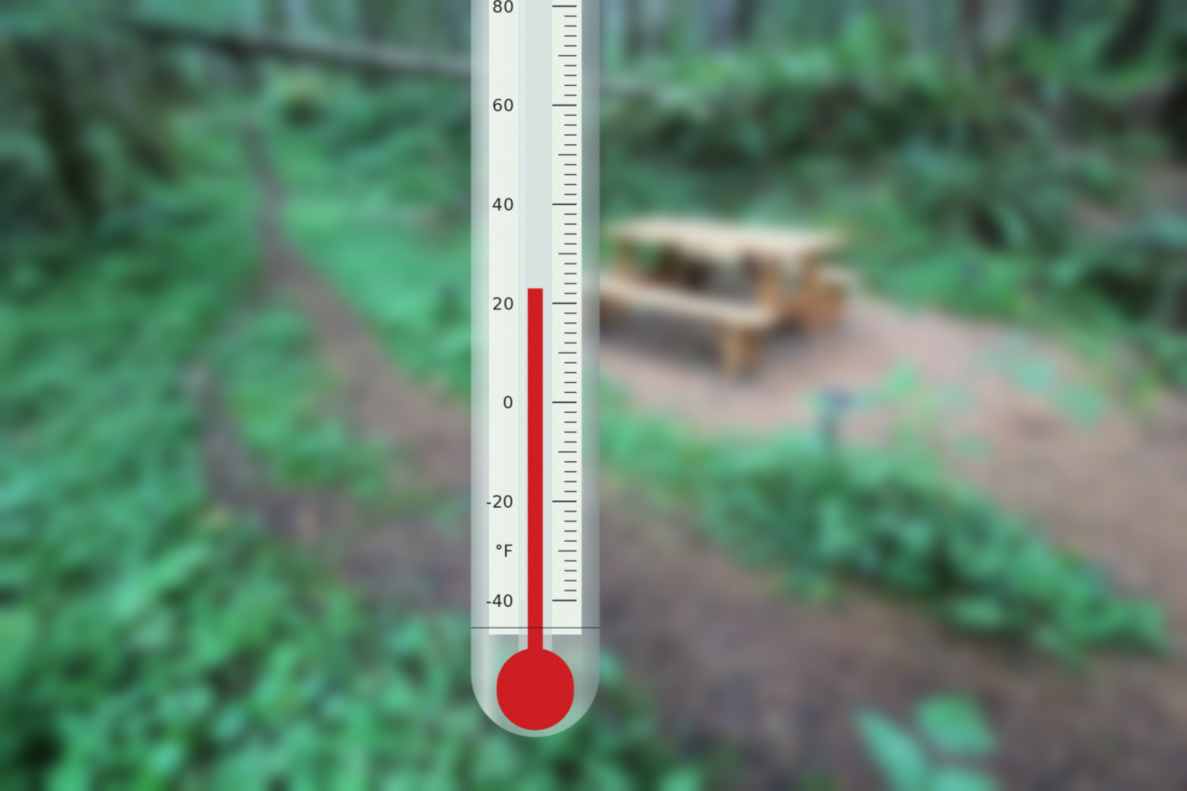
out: 23 °F
